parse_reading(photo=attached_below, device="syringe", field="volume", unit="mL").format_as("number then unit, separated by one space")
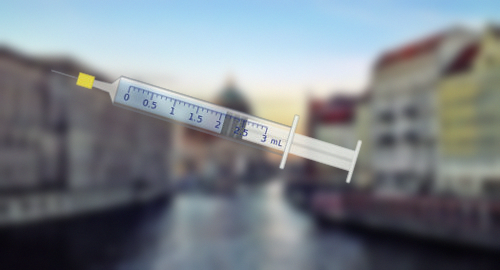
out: 2.1 mL
